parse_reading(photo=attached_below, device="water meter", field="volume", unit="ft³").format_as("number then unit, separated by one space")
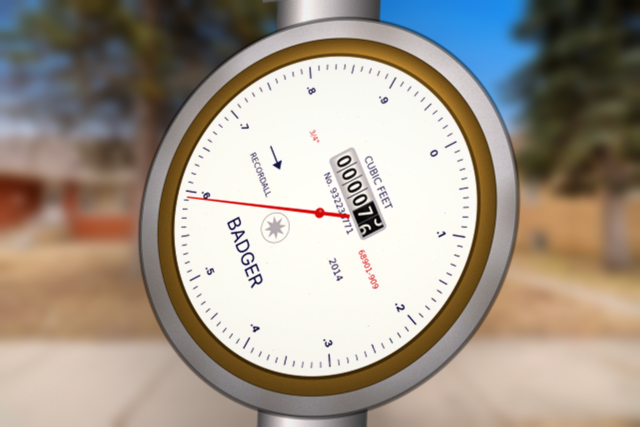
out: 75.59 ft³
